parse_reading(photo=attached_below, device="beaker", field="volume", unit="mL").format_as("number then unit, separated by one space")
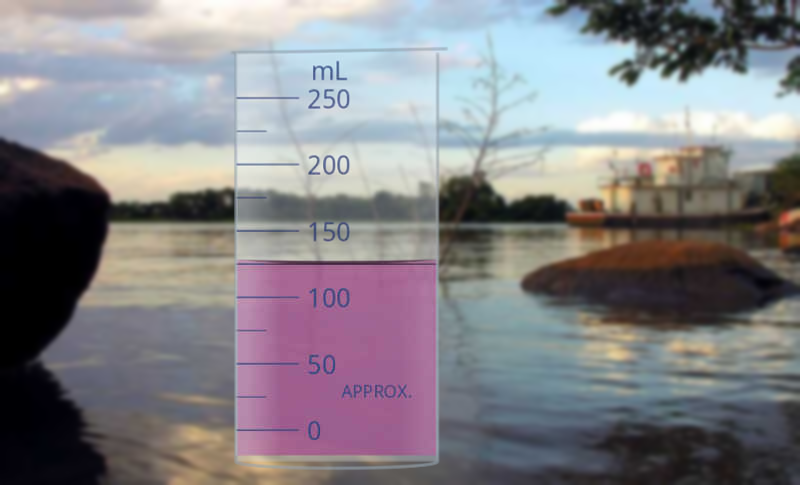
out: 125 mL
